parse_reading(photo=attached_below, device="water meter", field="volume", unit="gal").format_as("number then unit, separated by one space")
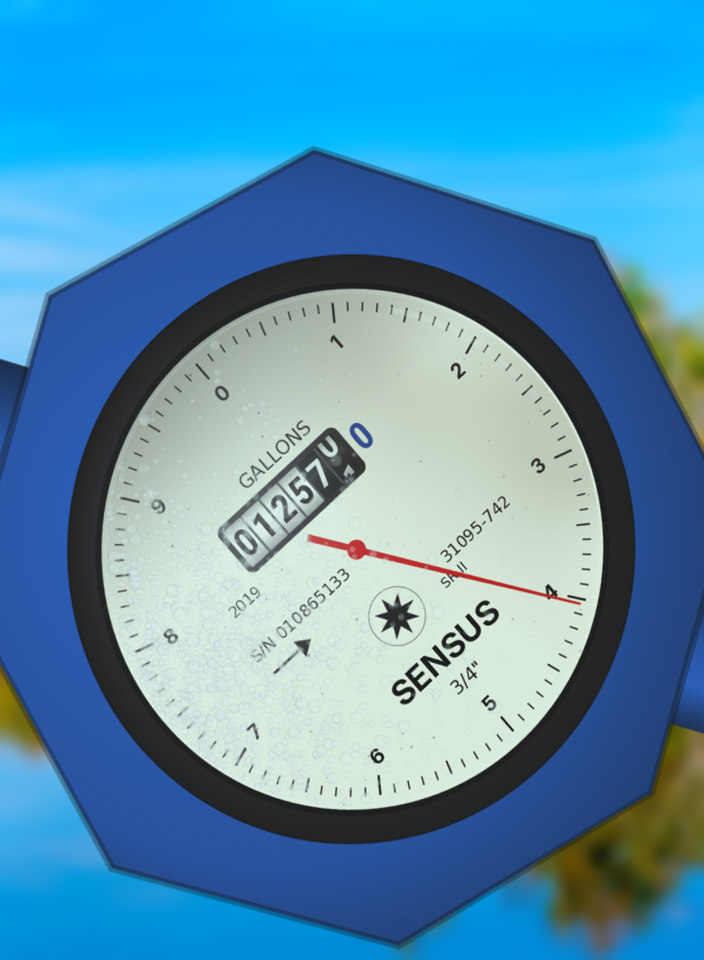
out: 125704.0 gal
